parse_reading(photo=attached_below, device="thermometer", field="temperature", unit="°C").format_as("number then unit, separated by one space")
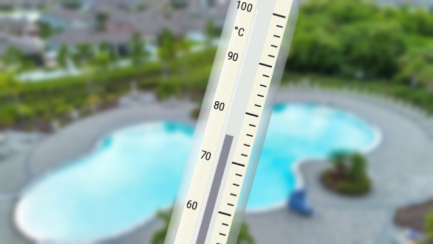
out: 75 °C
